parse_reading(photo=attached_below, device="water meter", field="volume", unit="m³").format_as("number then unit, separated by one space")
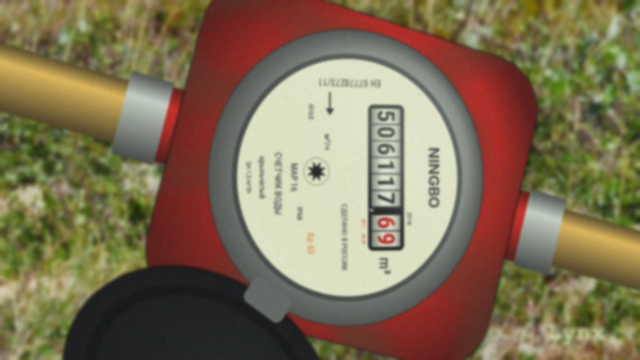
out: 506117.69 m³
